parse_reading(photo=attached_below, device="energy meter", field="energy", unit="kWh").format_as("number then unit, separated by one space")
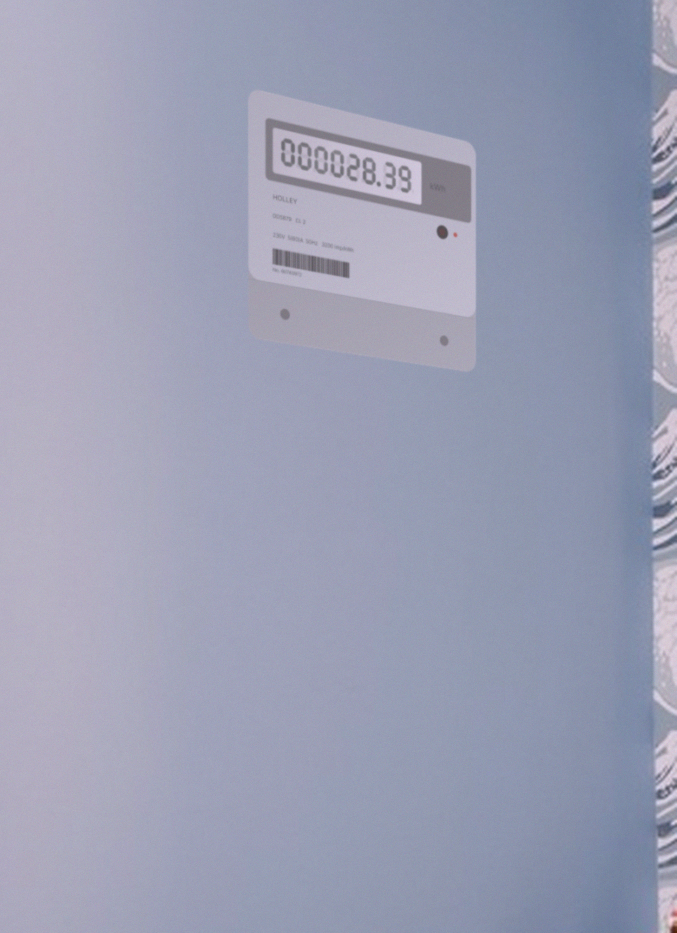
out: 28.39 kWh
